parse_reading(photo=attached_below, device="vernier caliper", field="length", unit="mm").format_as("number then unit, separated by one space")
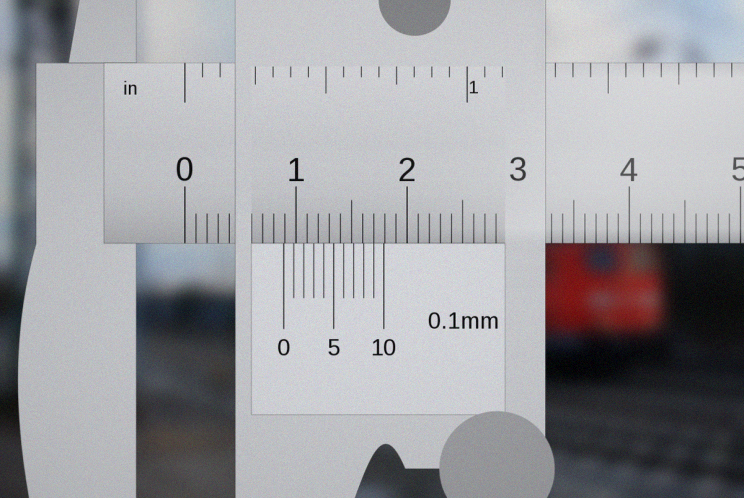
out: 8.9 mm
